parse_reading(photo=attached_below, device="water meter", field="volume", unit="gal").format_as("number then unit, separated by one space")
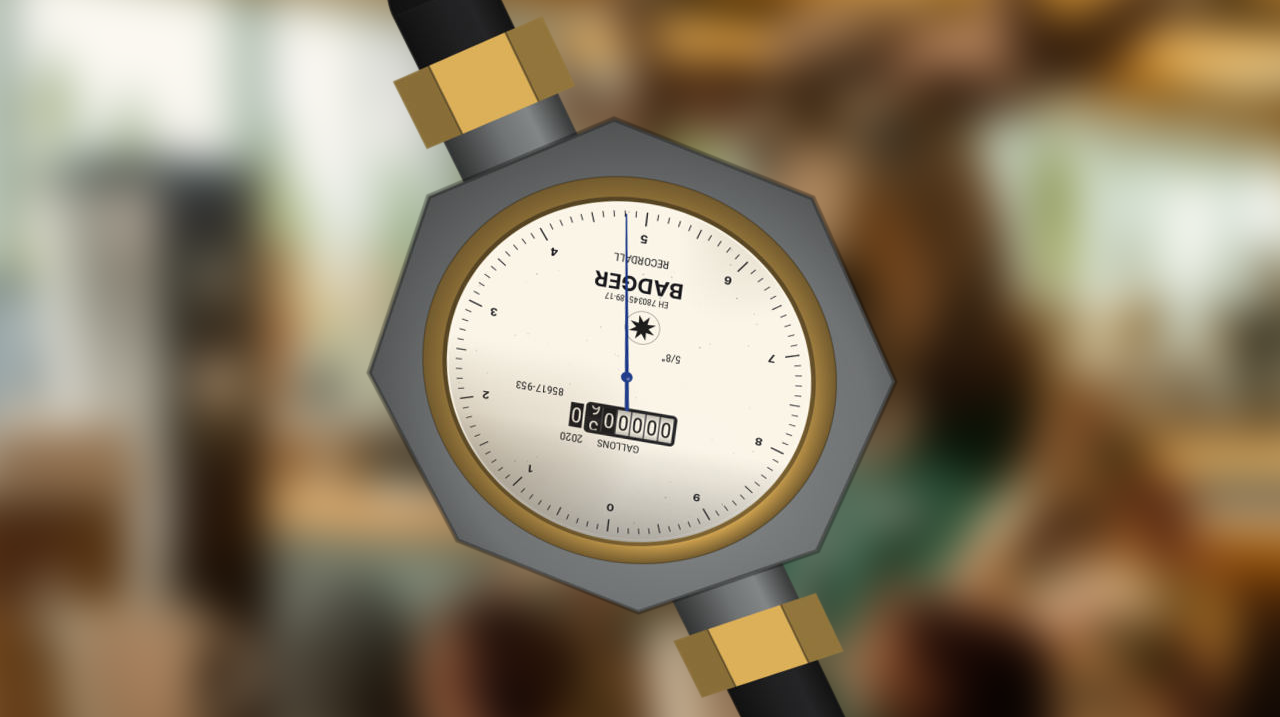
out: 54.8 gal
